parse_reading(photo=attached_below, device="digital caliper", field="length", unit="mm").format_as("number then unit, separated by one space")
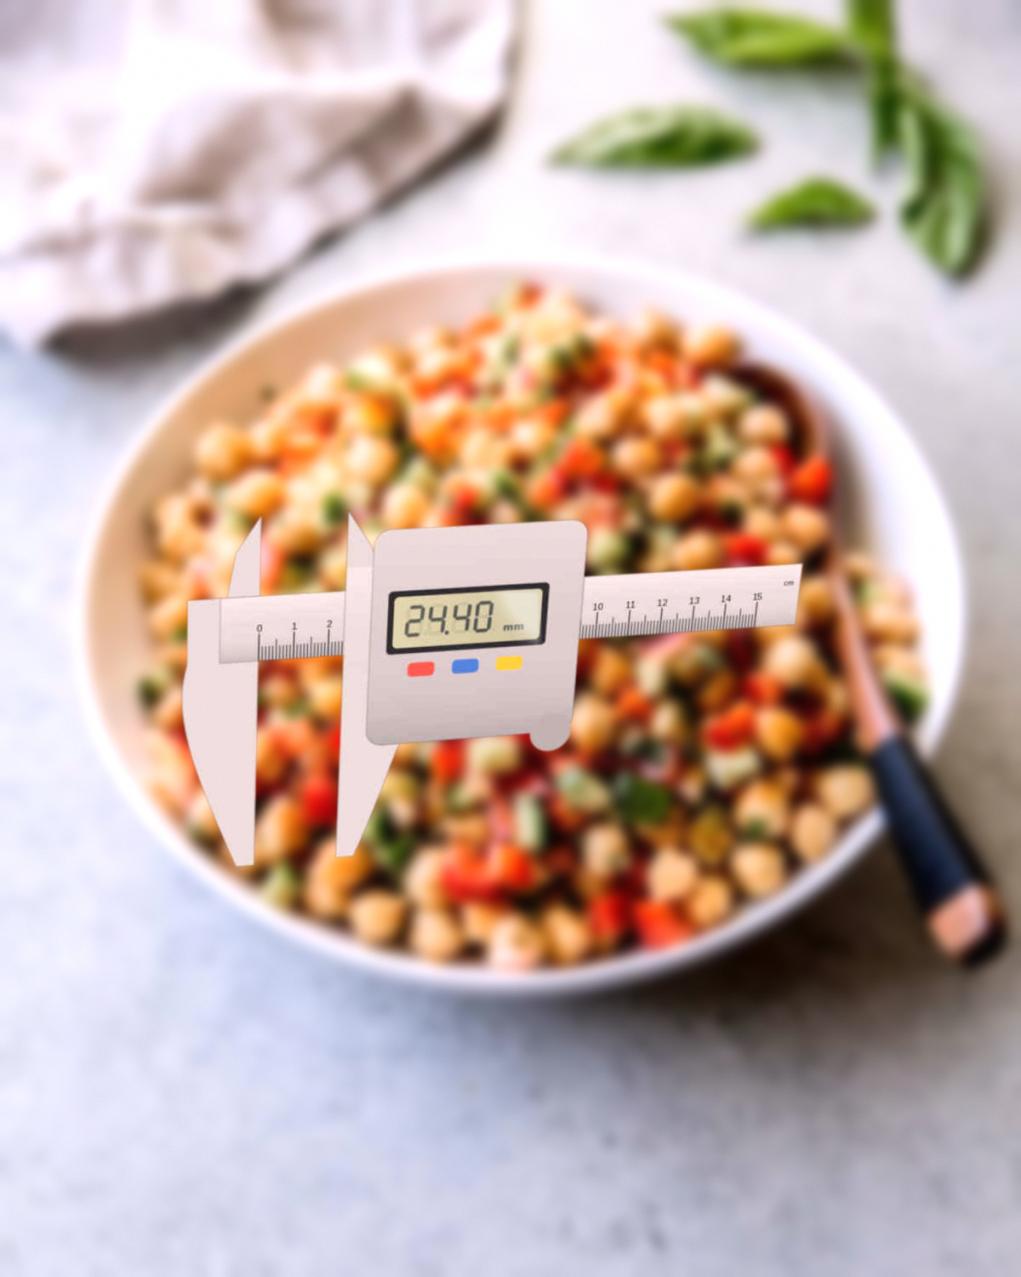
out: 24.40 mm
